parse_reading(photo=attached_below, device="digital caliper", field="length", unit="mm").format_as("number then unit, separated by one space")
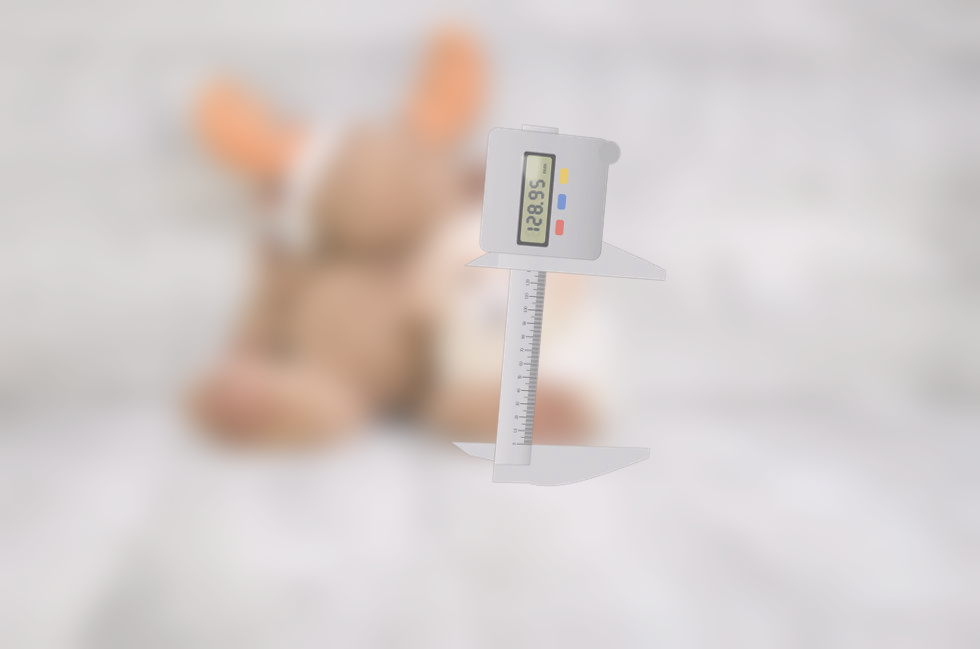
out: 128.95 mm
